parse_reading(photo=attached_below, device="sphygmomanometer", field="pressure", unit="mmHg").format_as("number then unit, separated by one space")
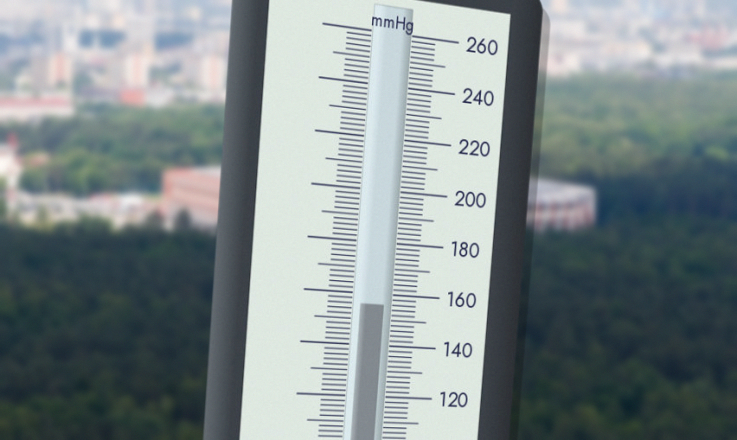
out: 156 mmHg
